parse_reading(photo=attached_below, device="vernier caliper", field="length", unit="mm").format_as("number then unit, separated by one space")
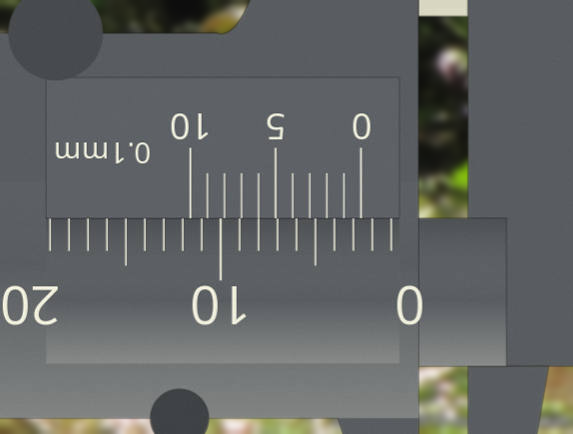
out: 2.6 mm
